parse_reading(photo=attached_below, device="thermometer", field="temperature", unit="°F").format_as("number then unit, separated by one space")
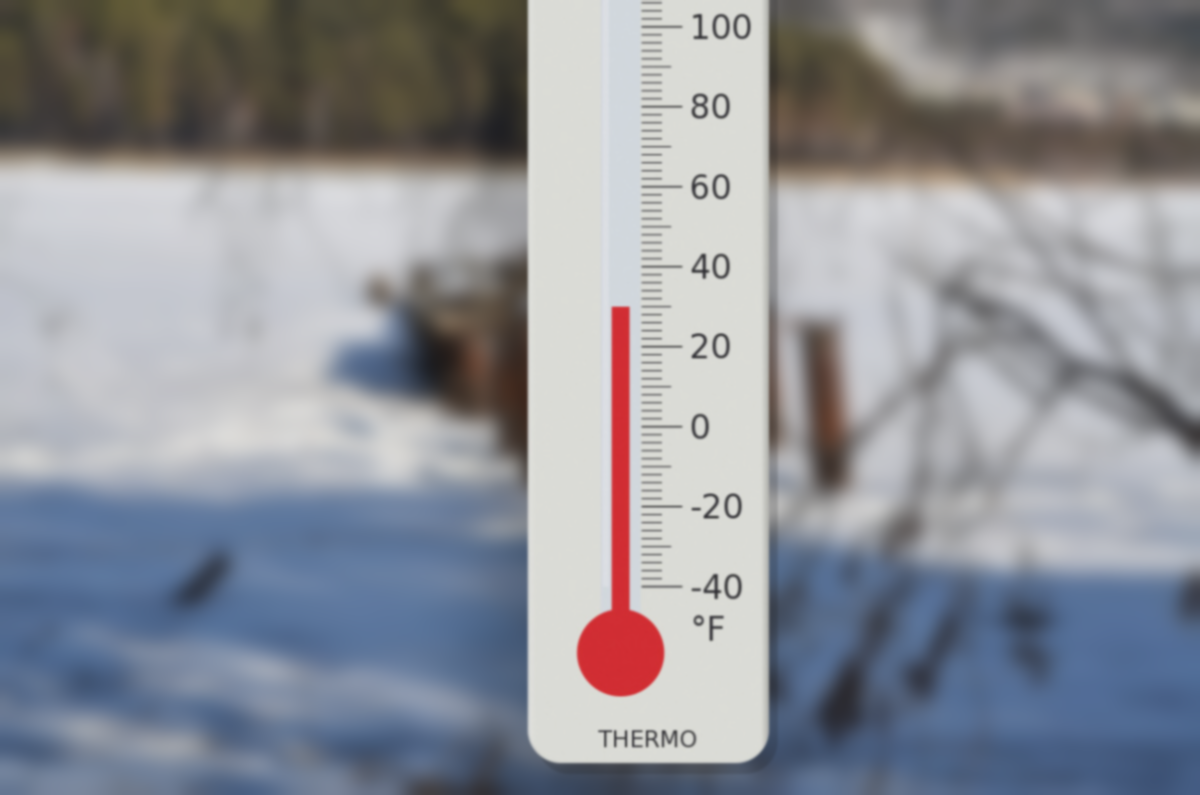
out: 30 °F
